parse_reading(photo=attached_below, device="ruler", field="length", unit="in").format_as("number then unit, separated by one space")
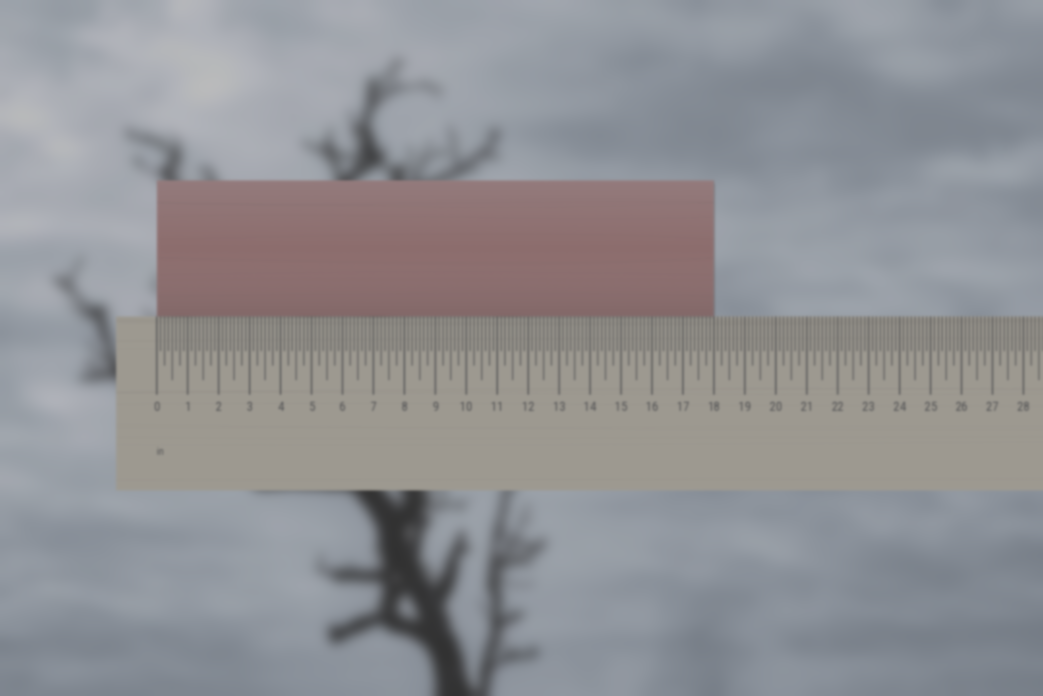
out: 18 in
